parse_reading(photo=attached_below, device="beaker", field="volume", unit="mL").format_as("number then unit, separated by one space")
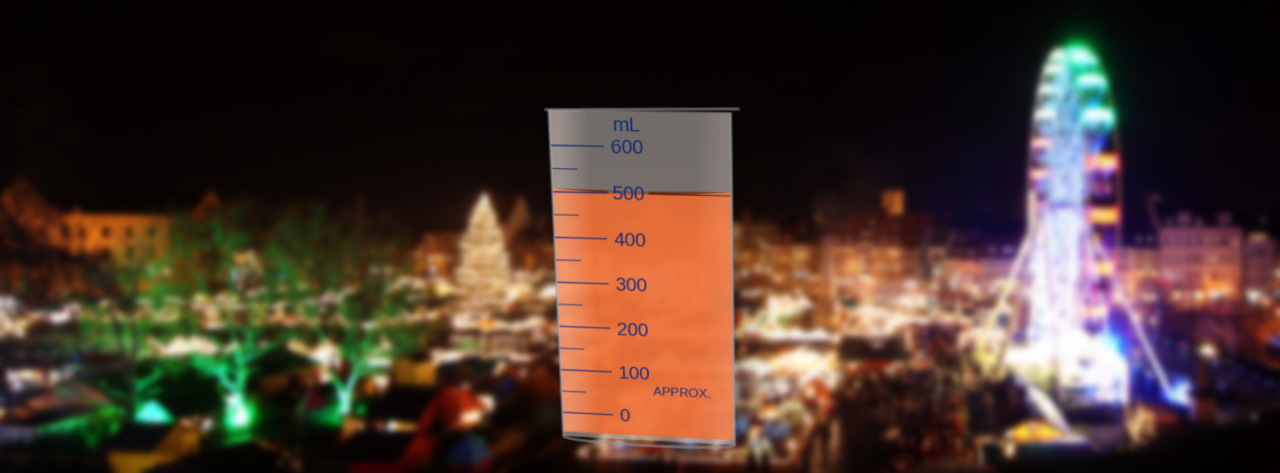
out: 500 mL
